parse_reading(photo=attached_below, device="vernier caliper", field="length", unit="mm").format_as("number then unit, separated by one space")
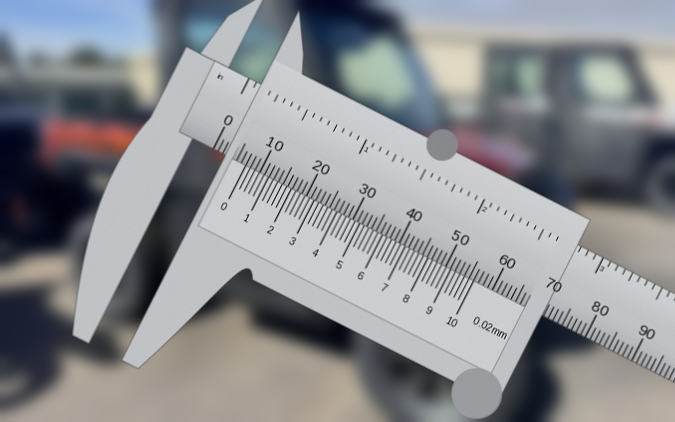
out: 7.0 mm
